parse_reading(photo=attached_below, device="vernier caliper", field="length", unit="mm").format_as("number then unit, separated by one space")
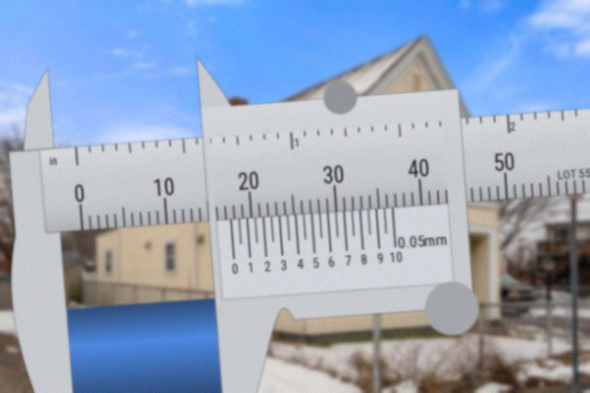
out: 17.6 mm
